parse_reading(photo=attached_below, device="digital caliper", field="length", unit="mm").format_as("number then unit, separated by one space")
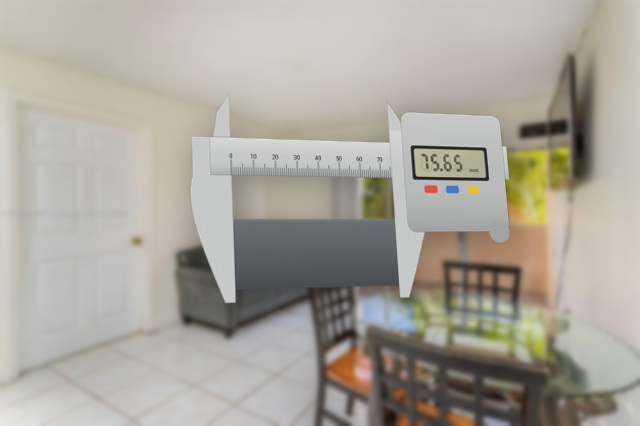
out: 75.65 mm
